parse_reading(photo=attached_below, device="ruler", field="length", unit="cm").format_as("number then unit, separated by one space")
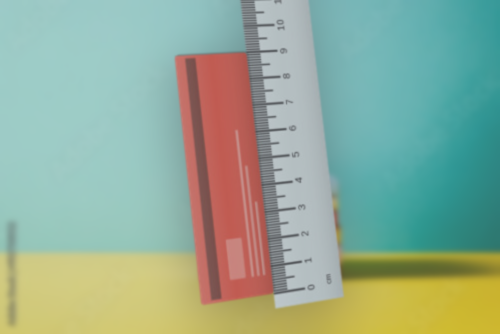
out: 9 cm
